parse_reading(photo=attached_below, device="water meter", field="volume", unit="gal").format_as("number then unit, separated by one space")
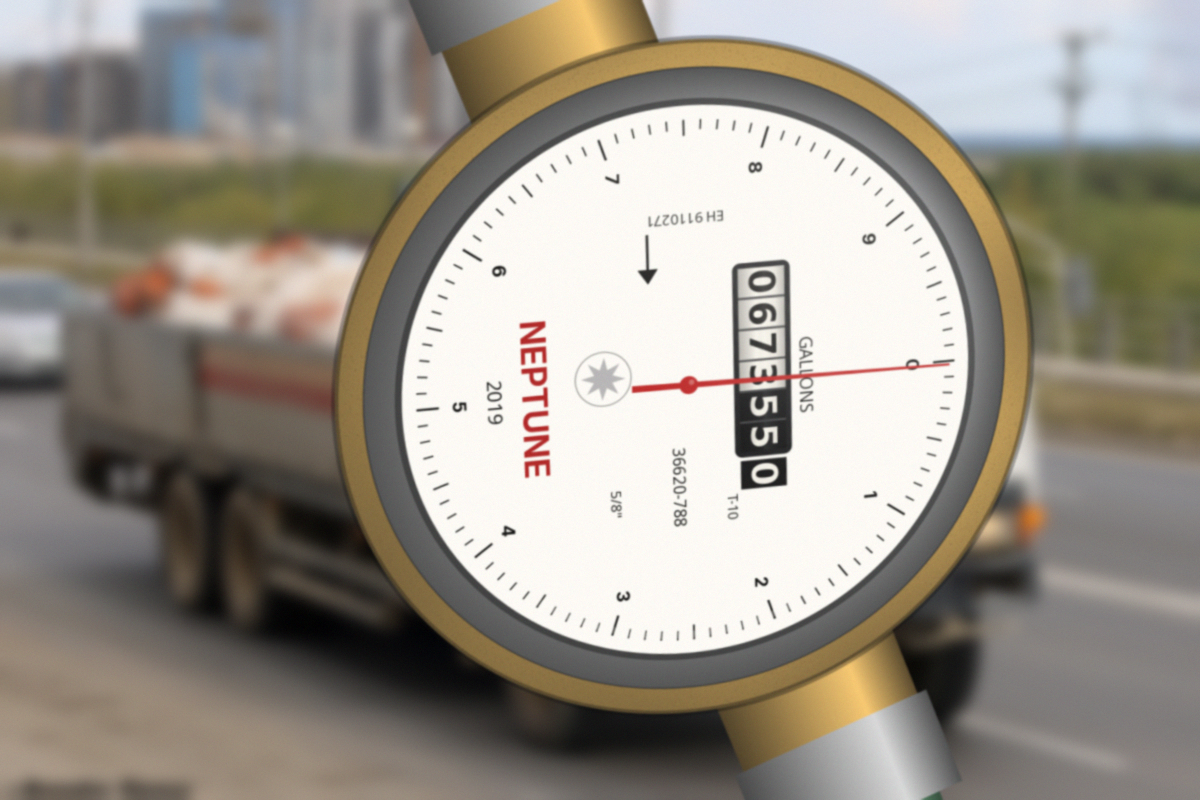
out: 673550.0 gal
